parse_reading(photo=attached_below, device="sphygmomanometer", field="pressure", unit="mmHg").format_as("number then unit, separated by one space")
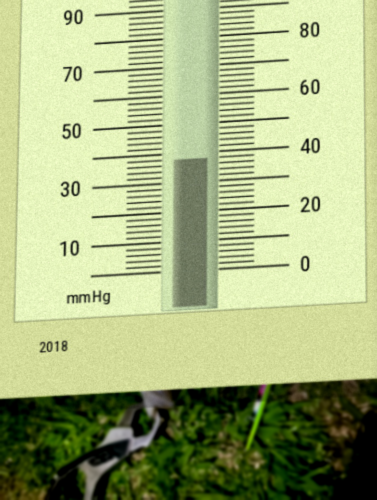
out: 38 mmHg
